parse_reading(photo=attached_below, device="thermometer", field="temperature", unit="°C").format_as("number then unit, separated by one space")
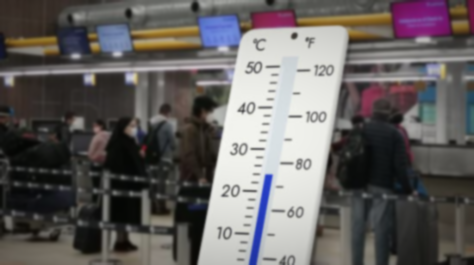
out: 24 °C
